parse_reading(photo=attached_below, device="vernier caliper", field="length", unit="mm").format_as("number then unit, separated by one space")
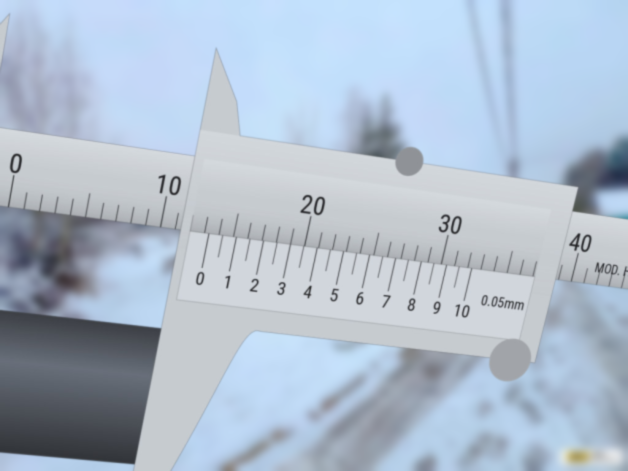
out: 13.3 mm
